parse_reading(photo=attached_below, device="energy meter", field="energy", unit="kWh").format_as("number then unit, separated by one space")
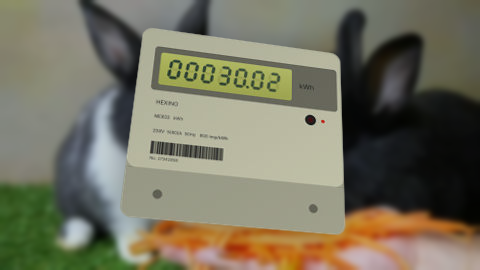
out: 30.02 kWh
